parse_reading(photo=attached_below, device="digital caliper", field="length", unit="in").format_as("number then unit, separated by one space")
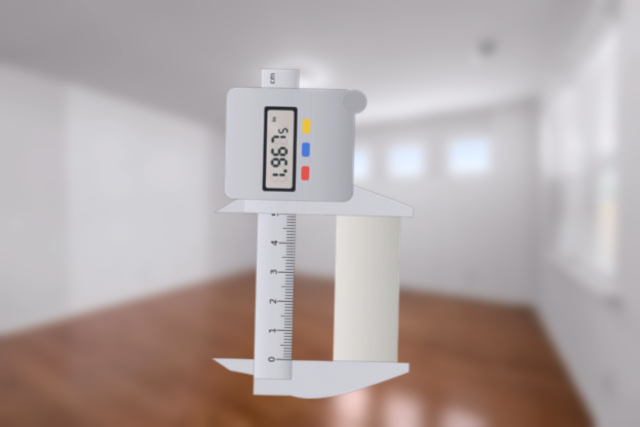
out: 1.9675 in
